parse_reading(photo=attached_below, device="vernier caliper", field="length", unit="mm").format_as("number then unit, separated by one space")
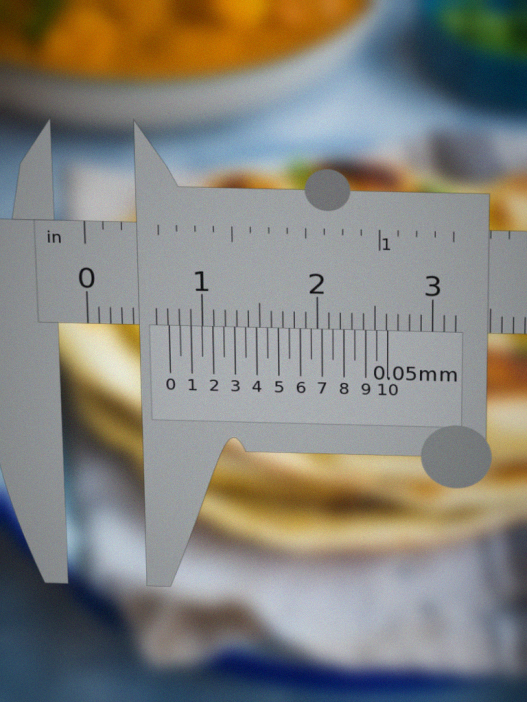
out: 7.1 mm
